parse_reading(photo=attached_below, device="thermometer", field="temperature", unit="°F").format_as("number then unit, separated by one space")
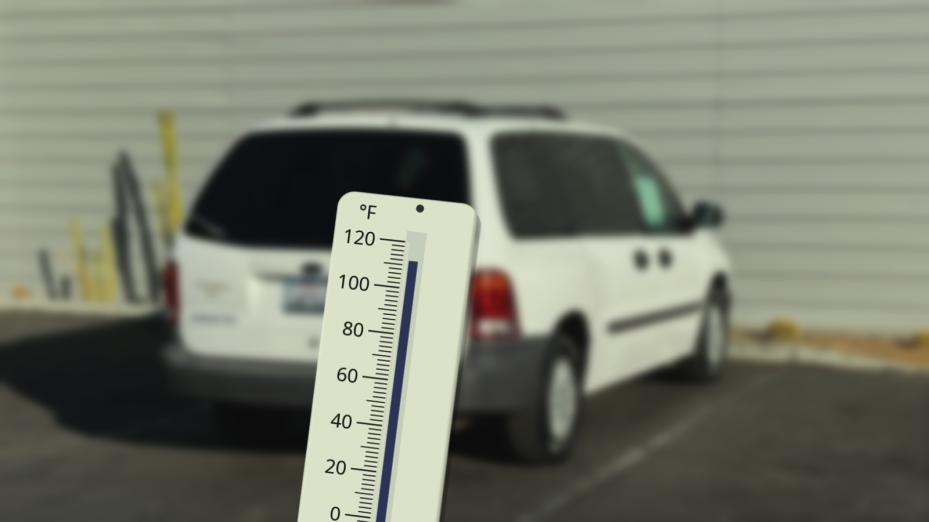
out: 112 °F
